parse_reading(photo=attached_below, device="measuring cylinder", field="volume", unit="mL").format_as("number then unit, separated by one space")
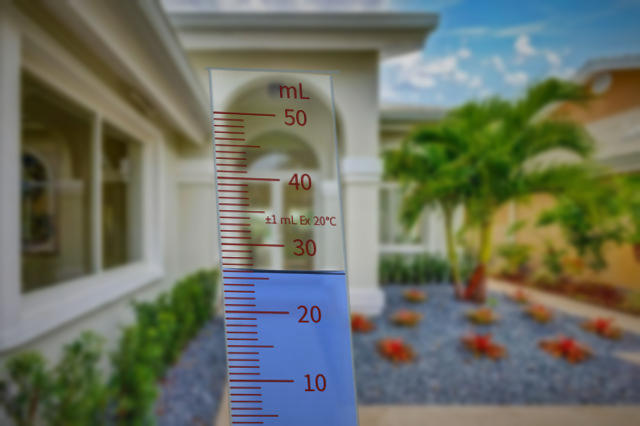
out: 26 mL
